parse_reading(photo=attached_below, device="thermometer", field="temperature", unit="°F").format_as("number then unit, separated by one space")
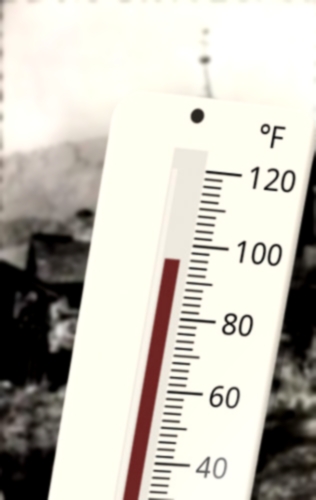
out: 96 °F
